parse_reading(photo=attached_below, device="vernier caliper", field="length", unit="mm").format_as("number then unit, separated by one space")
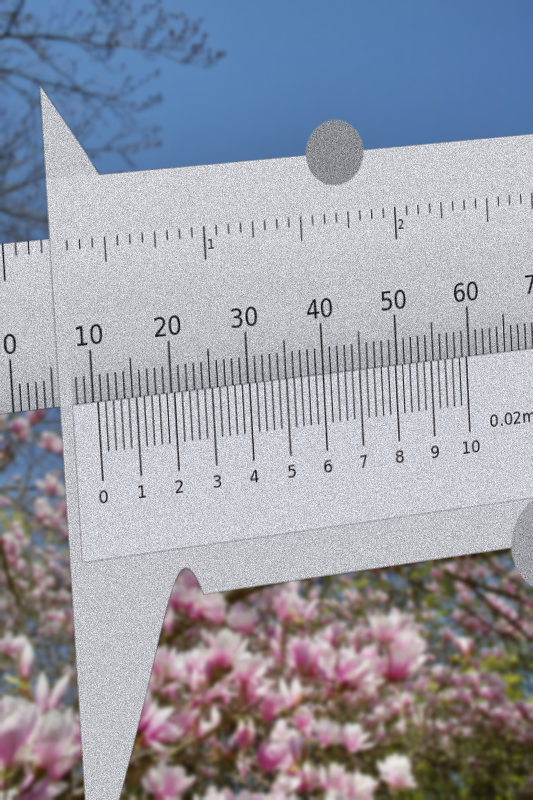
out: 10.6 mm
